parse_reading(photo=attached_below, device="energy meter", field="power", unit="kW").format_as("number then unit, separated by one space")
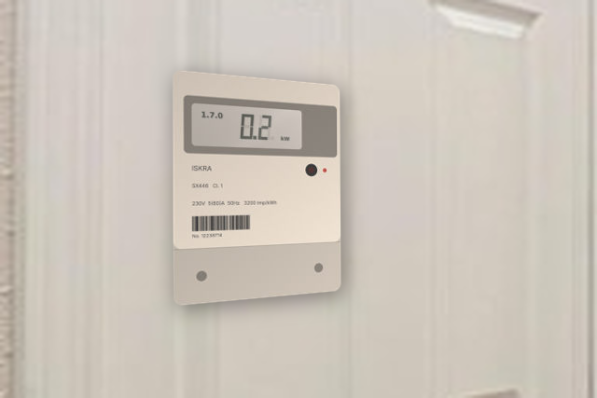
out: 0.2 kW
